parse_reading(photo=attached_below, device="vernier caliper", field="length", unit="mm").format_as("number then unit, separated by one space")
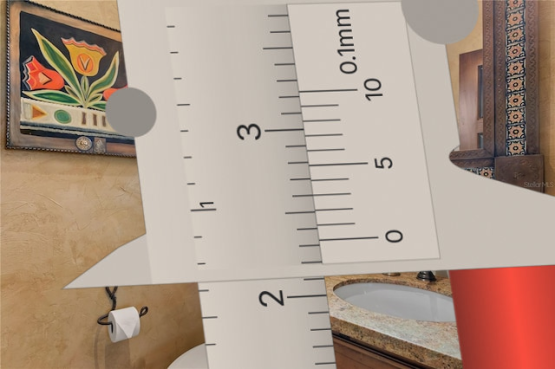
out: 23.3 mm
